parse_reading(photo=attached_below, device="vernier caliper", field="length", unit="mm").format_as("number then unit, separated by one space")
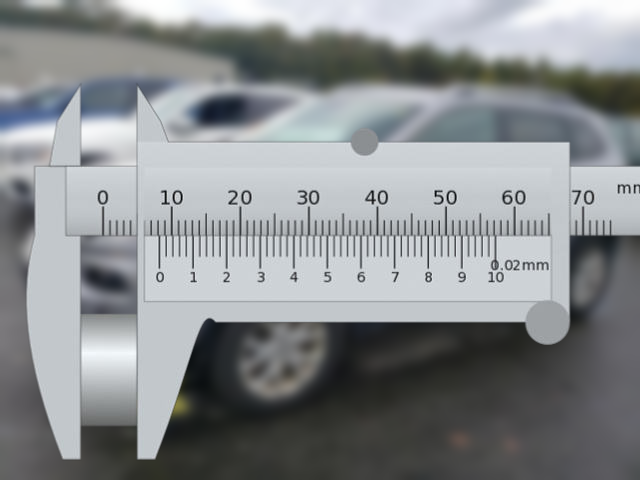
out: 8.2 mm
